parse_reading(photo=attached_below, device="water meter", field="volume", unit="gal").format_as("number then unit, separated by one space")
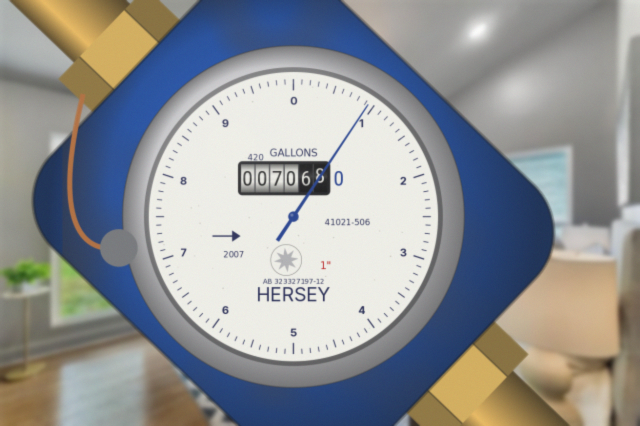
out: 70680.9 gal
